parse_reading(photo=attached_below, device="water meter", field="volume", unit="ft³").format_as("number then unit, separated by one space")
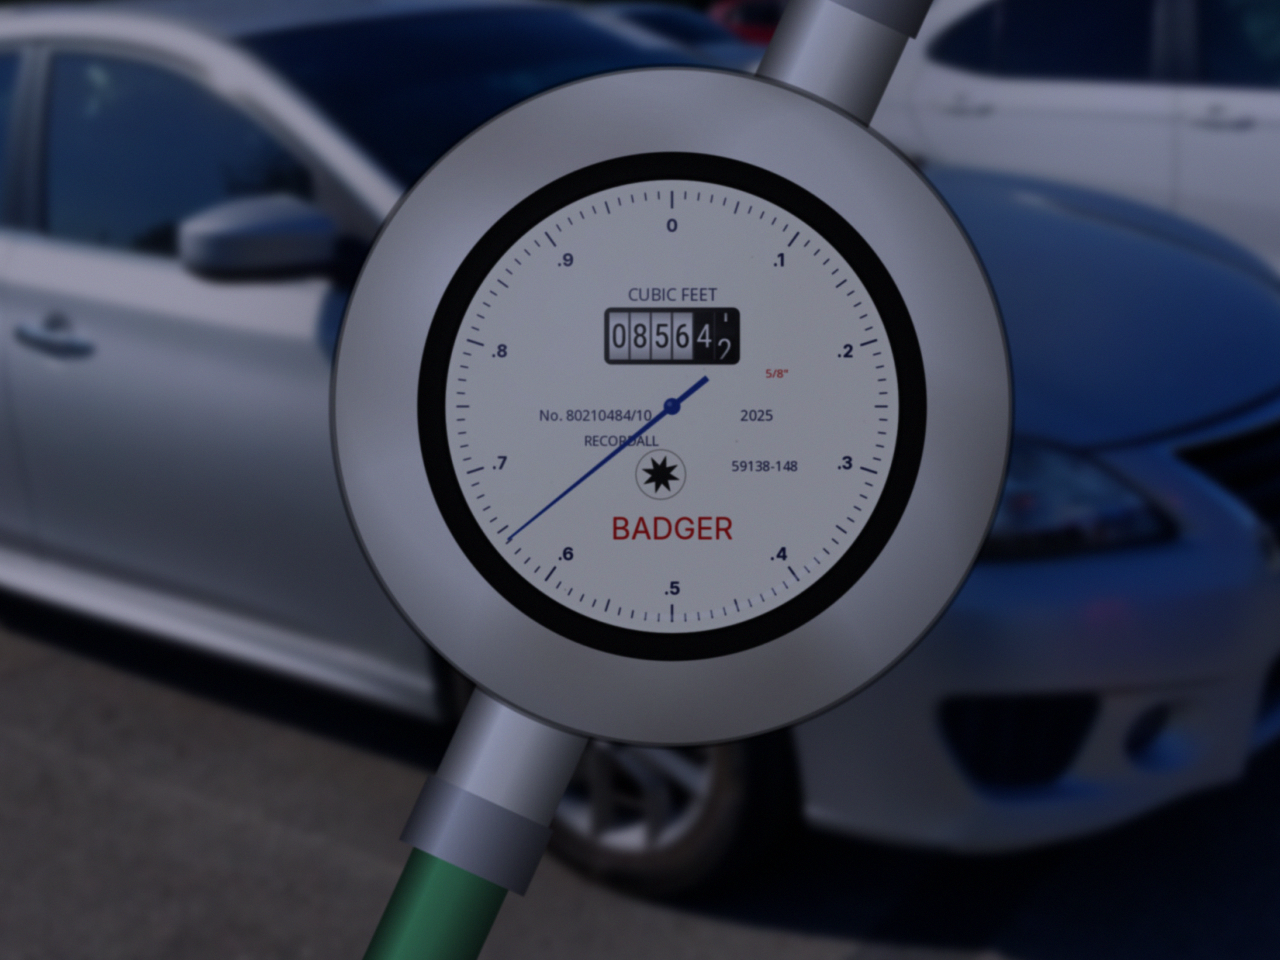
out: 85641.64 ft³
